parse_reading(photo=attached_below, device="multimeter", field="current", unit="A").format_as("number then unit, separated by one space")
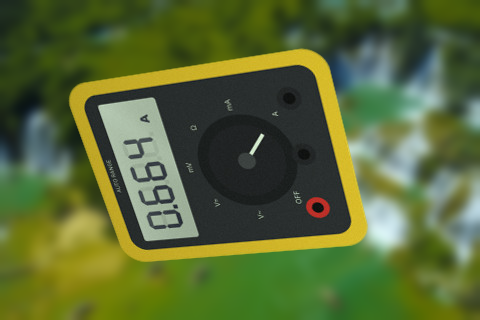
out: 0.664 A
